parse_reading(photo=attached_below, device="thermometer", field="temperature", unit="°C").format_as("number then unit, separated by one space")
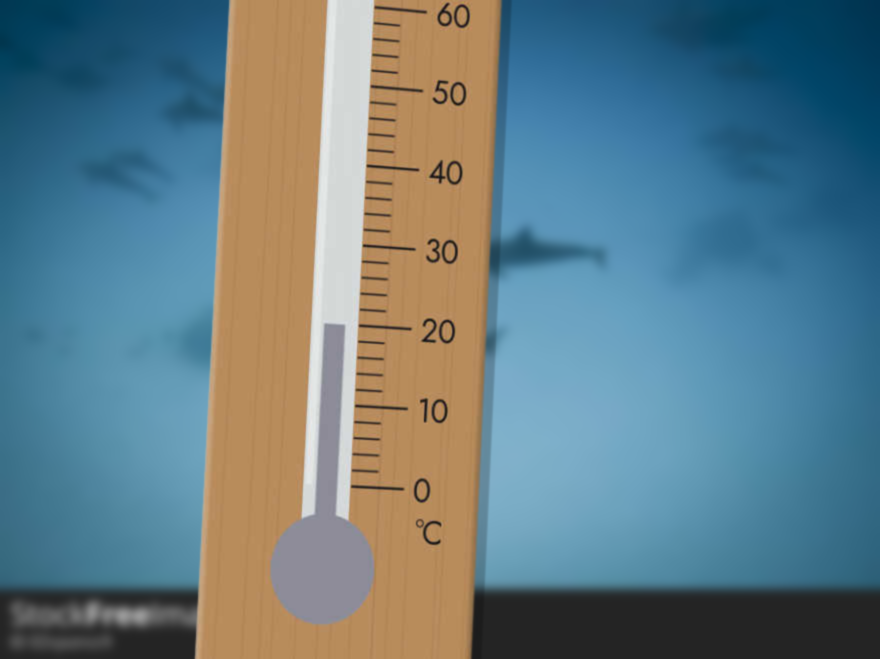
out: 20 °C
